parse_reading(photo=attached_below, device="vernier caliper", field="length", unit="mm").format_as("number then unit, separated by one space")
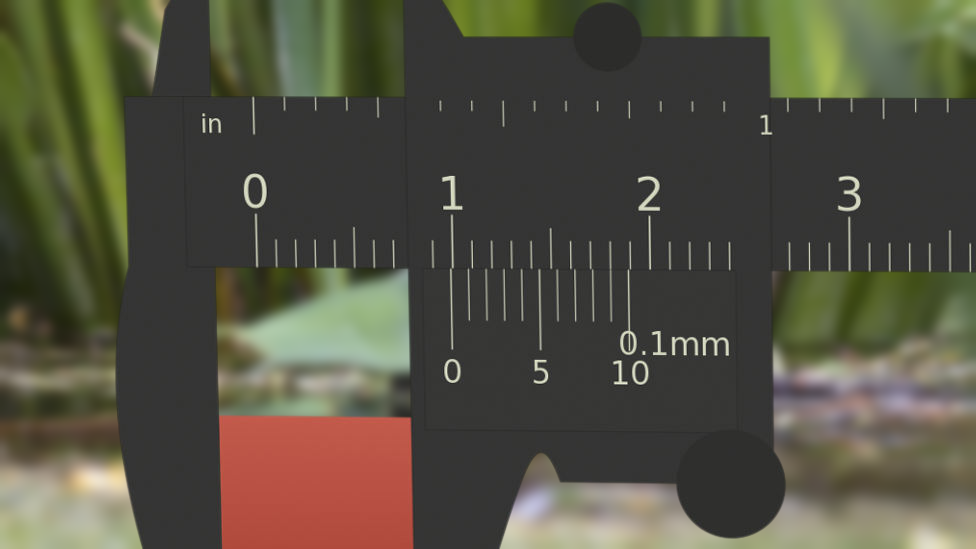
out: 9.9 mm
